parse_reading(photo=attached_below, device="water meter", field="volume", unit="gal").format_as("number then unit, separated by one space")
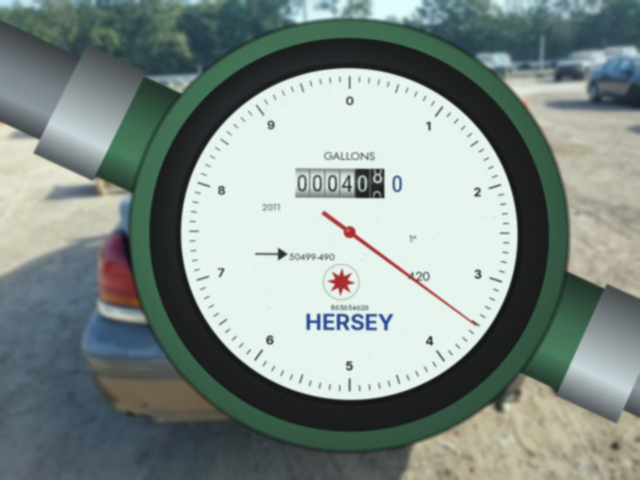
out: 4083.5 gal
